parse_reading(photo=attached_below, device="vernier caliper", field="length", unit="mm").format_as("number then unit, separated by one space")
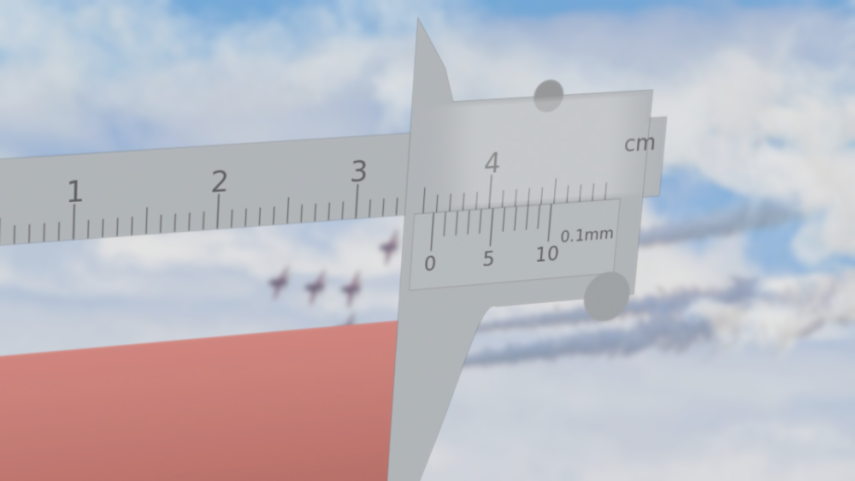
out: 35.8 mm
